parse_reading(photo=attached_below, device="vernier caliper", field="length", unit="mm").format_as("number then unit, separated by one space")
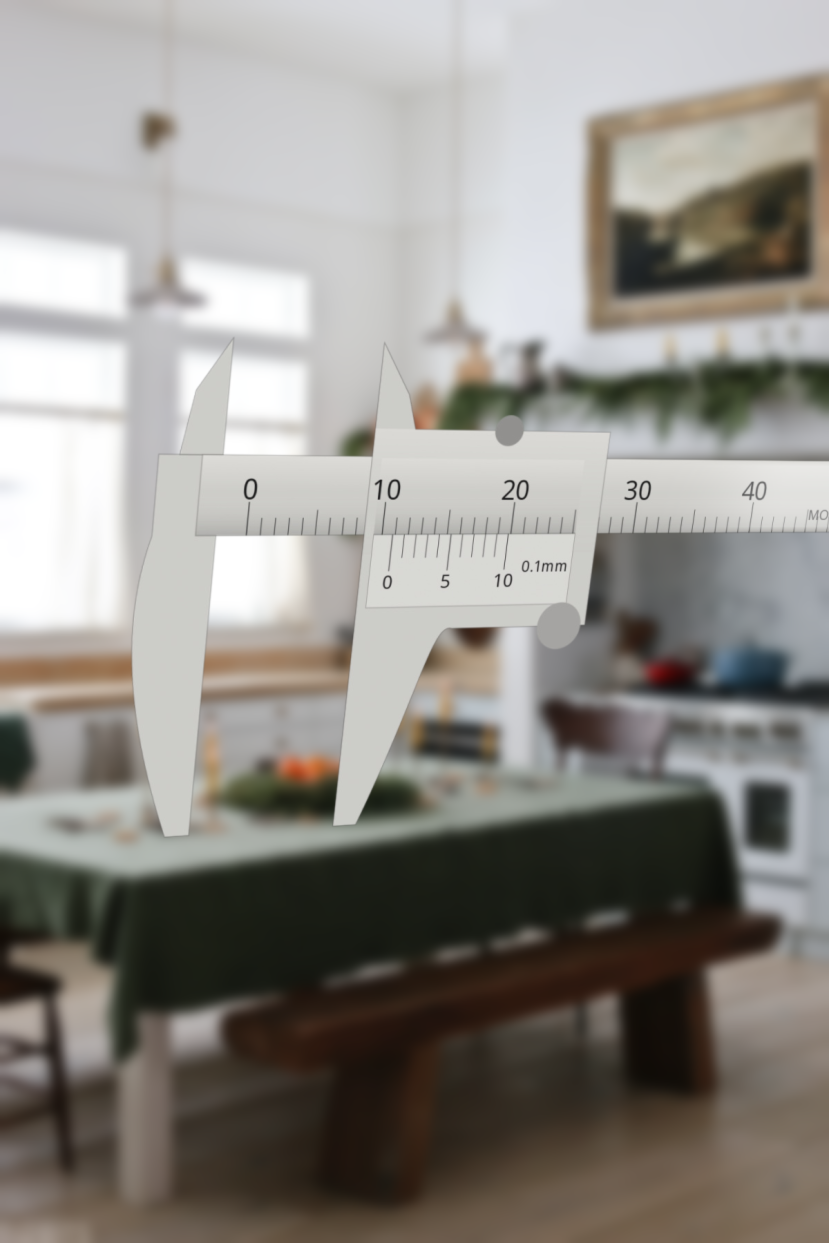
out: 10.8 mm
